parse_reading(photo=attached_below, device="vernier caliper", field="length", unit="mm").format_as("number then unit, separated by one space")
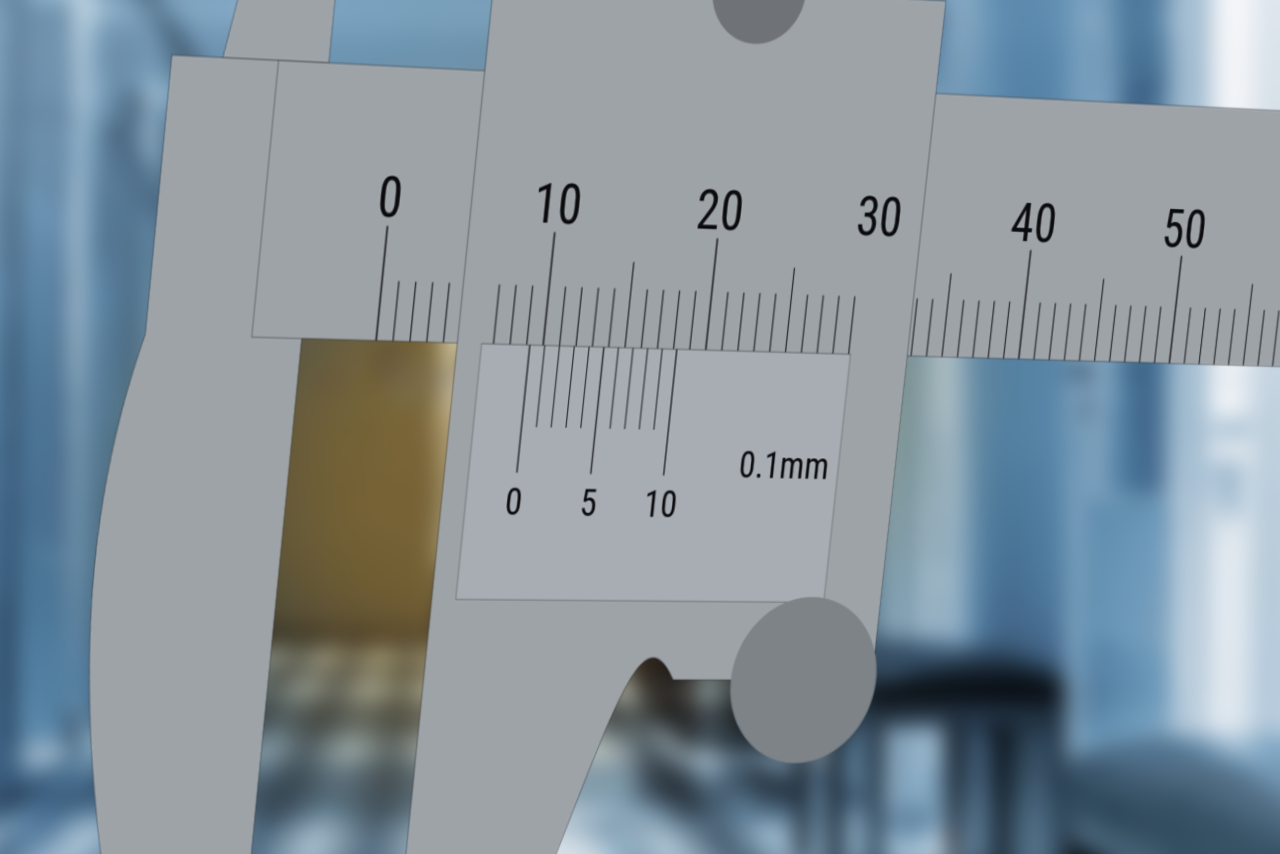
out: 9.2 mm
